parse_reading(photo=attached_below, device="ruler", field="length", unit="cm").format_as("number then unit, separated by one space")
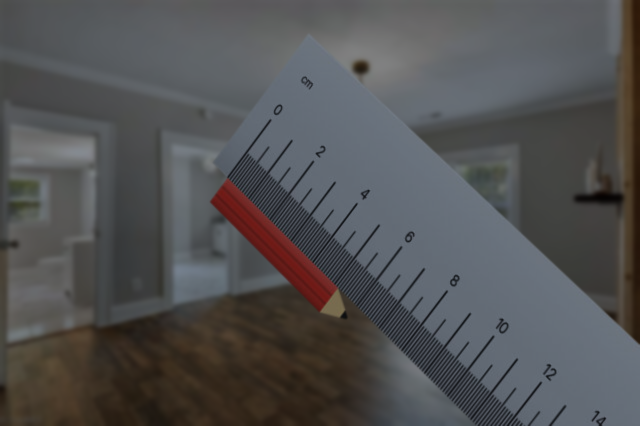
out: 6 cm
